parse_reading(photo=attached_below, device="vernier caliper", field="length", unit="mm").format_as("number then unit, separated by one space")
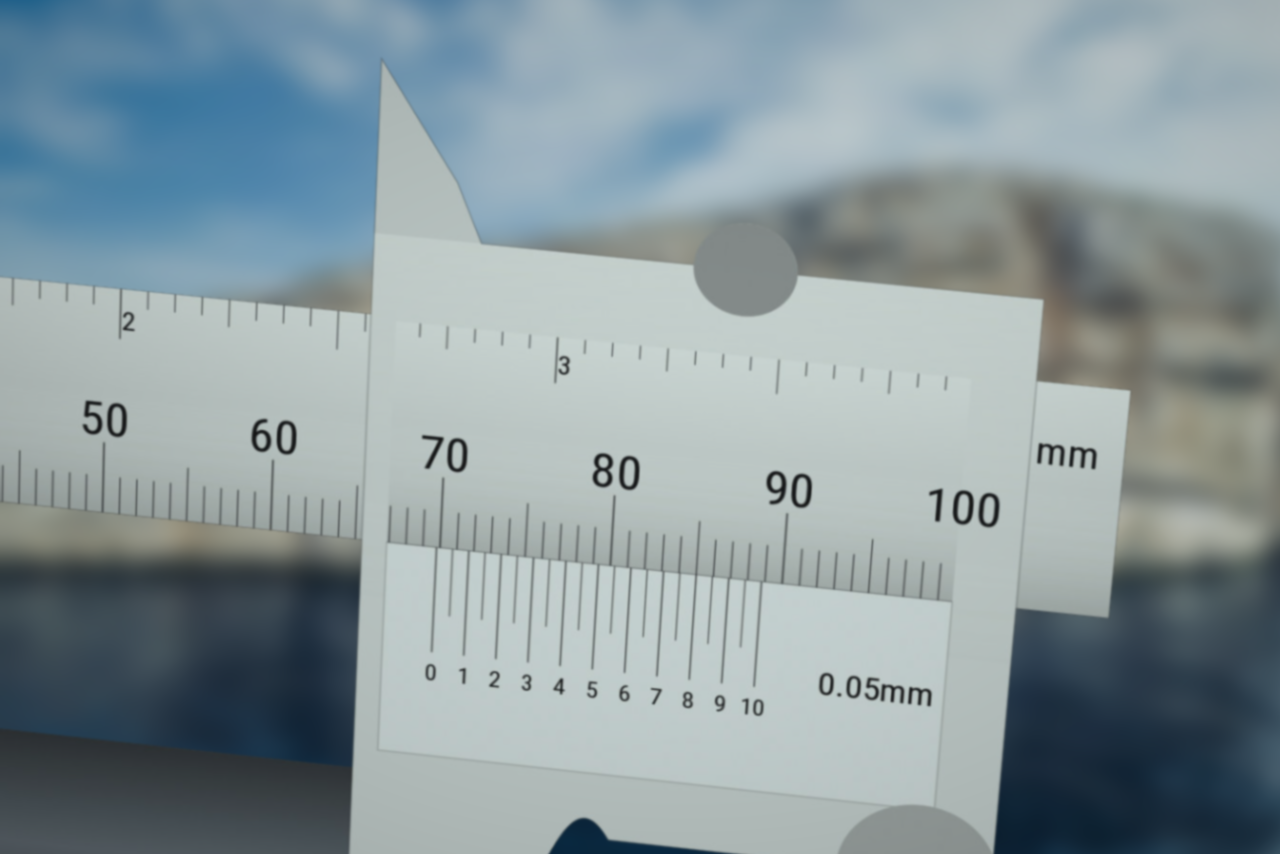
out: 69.8 mm
